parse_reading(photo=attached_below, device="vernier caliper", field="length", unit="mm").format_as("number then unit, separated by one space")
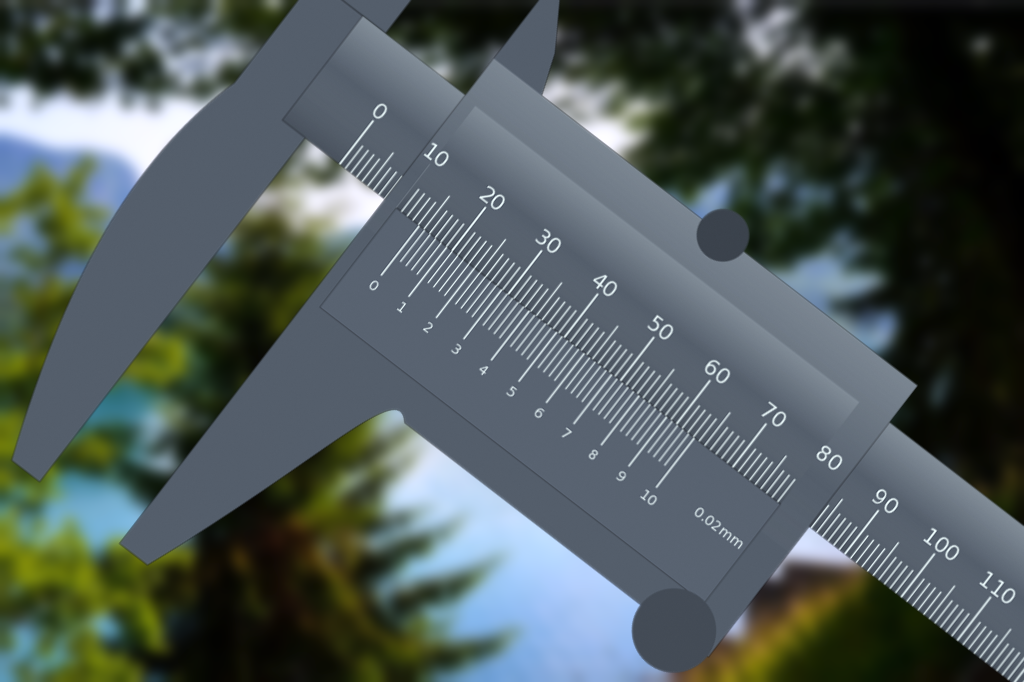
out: 14.2 mm
